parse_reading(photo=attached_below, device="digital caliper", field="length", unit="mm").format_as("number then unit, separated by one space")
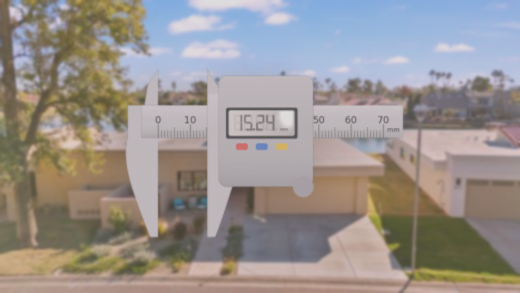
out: 15.24 mm
